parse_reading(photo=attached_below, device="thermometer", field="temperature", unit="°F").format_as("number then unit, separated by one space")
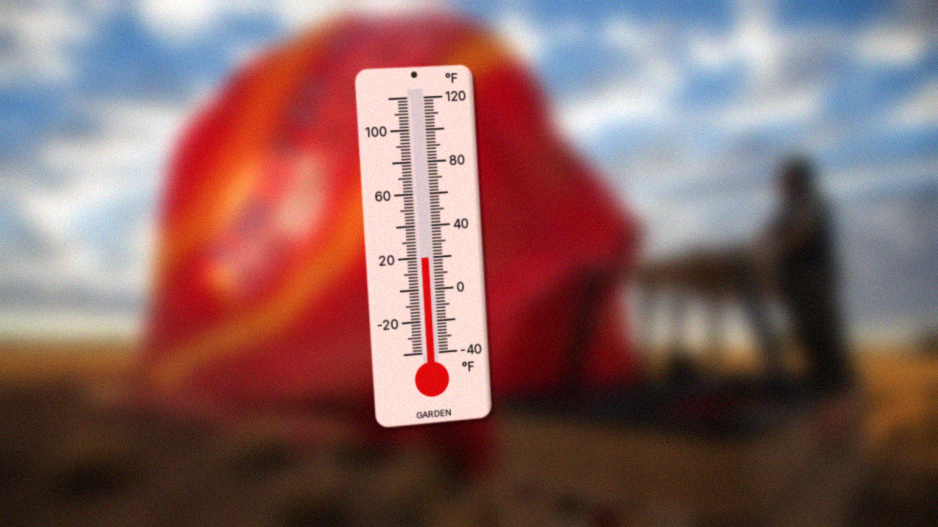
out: 20 °F
